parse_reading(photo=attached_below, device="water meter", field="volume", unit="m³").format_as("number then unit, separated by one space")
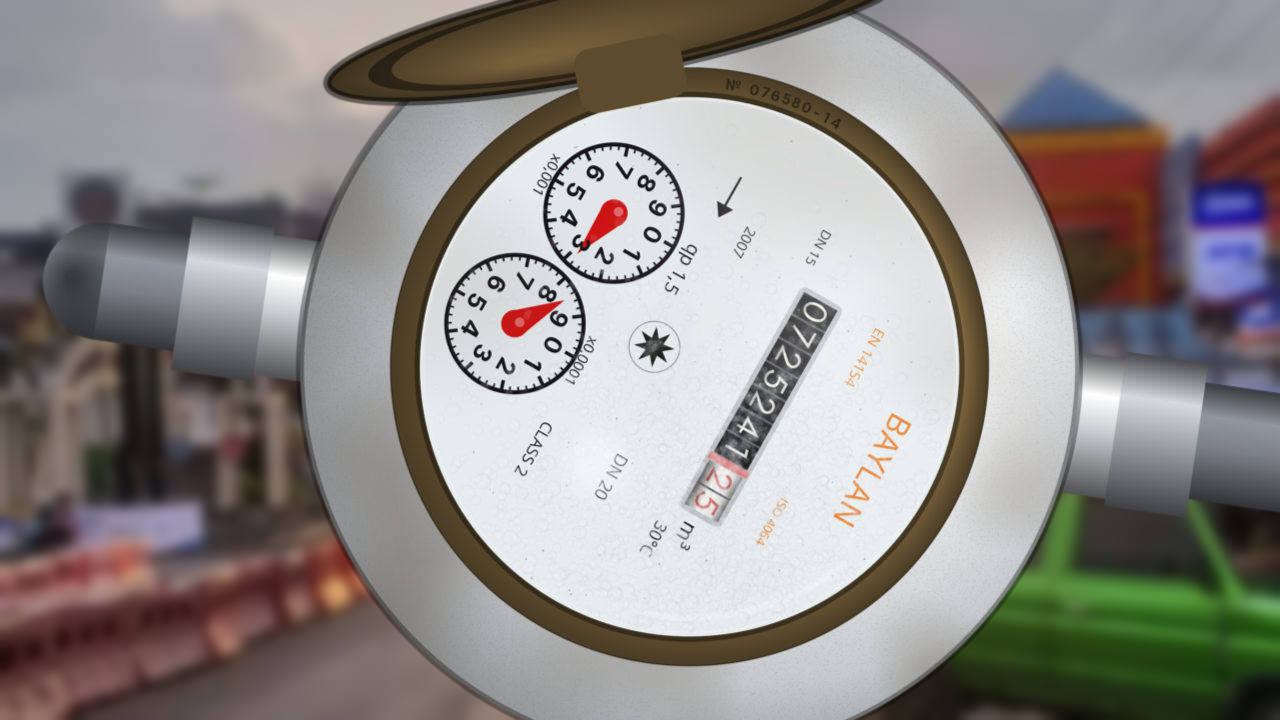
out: 725241.2528 m³
